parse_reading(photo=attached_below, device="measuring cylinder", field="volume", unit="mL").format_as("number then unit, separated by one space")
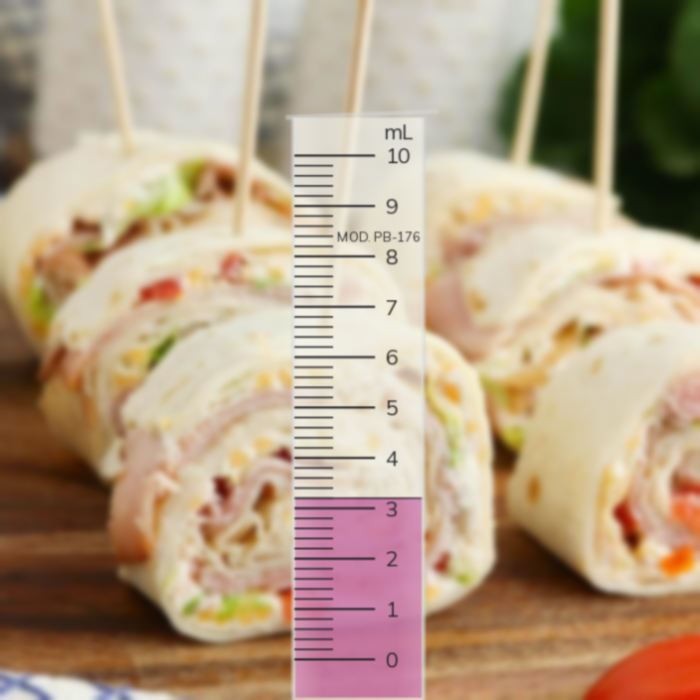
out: 3.2 mL
